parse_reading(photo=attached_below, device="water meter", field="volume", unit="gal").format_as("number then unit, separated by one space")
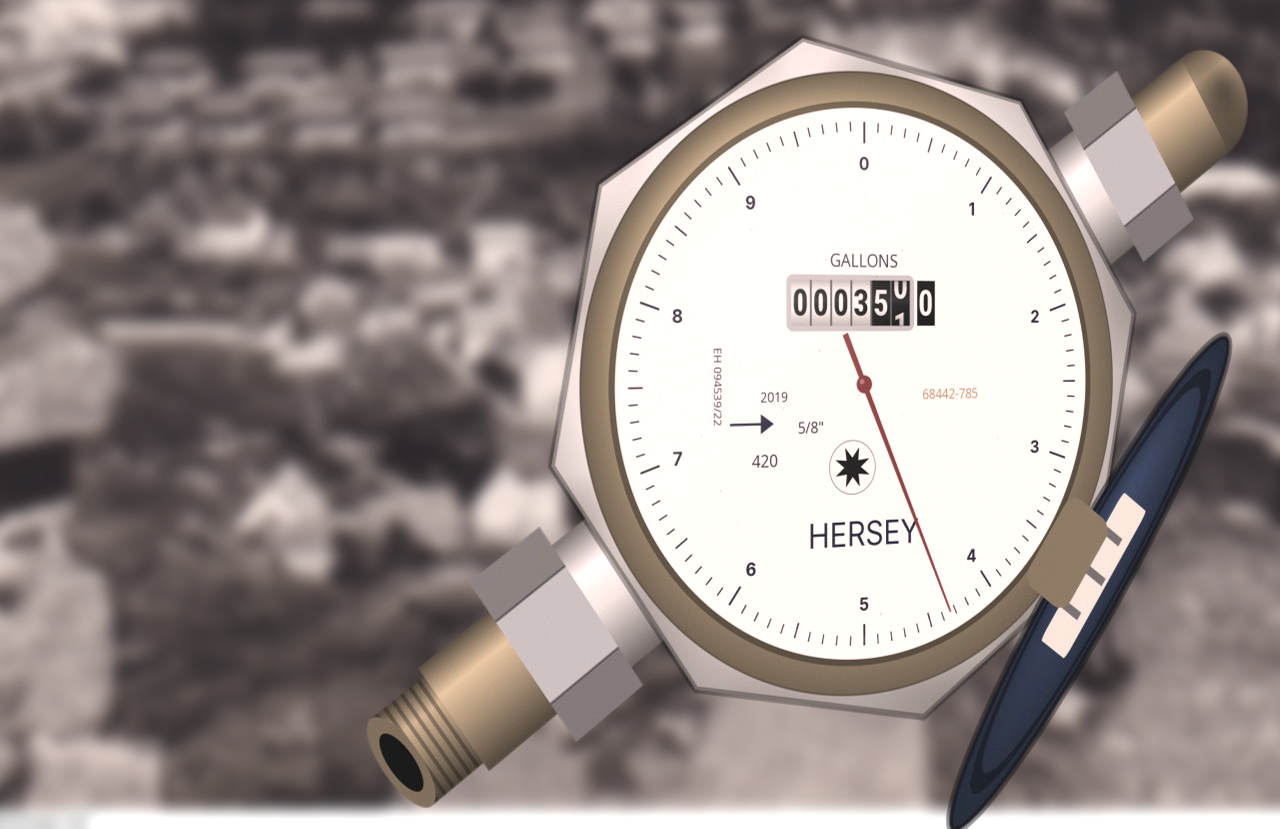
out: 3504.3 gal
